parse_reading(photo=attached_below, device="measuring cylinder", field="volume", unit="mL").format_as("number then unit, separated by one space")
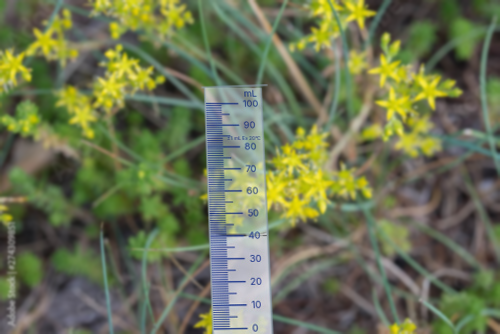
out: 40 mL
